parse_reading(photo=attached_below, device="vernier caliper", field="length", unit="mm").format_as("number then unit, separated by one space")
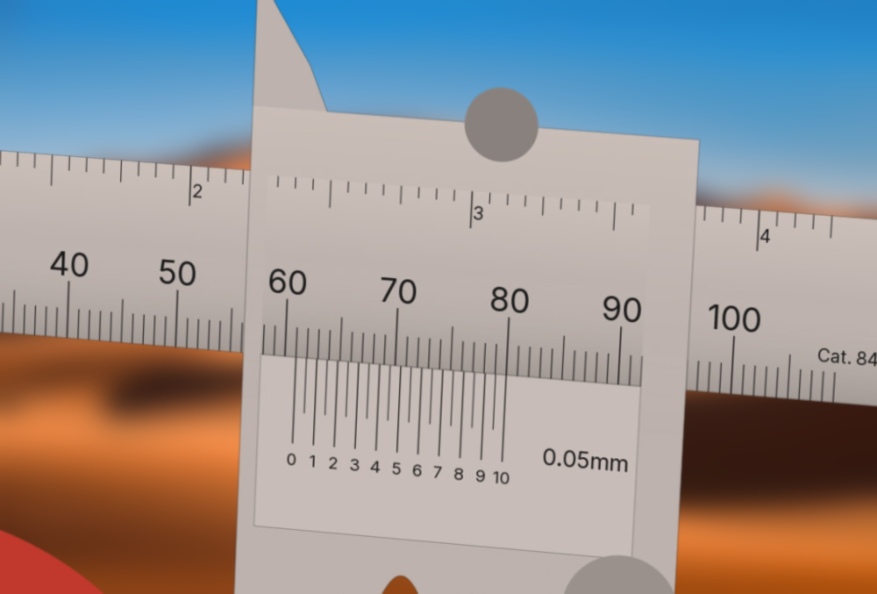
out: 61.0 mm
